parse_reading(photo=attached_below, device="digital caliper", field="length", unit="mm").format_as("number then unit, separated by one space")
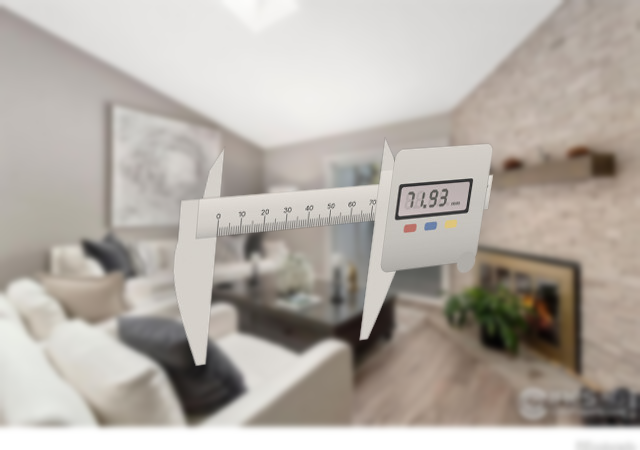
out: 71.93 mm
